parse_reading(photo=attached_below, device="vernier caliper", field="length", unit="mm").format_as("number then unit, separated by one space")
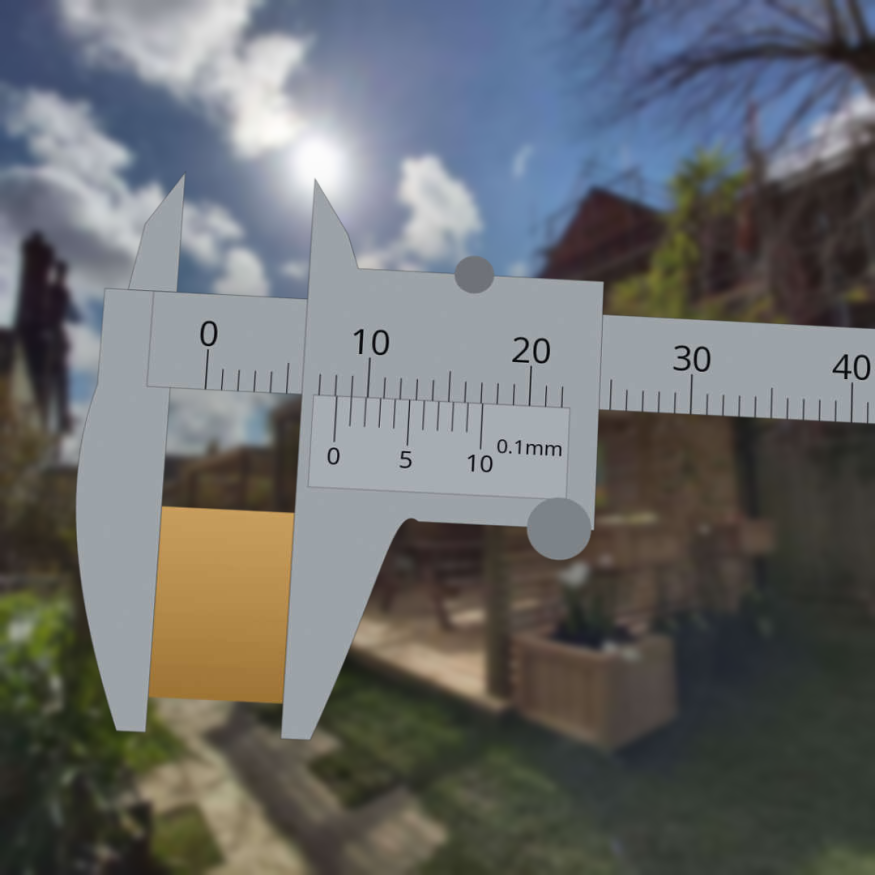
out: 8.1 mm
